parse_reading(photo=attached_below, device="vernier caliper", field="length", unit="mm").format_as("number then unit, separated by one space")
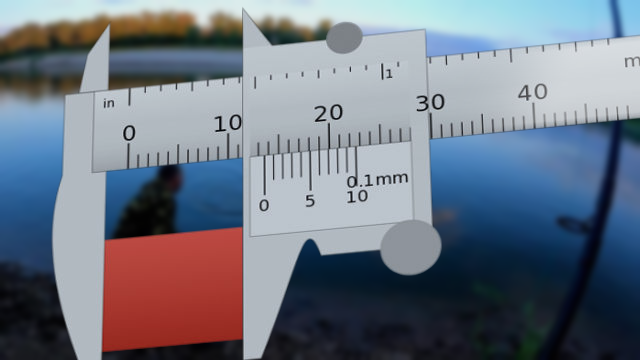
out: 13.6 mm
